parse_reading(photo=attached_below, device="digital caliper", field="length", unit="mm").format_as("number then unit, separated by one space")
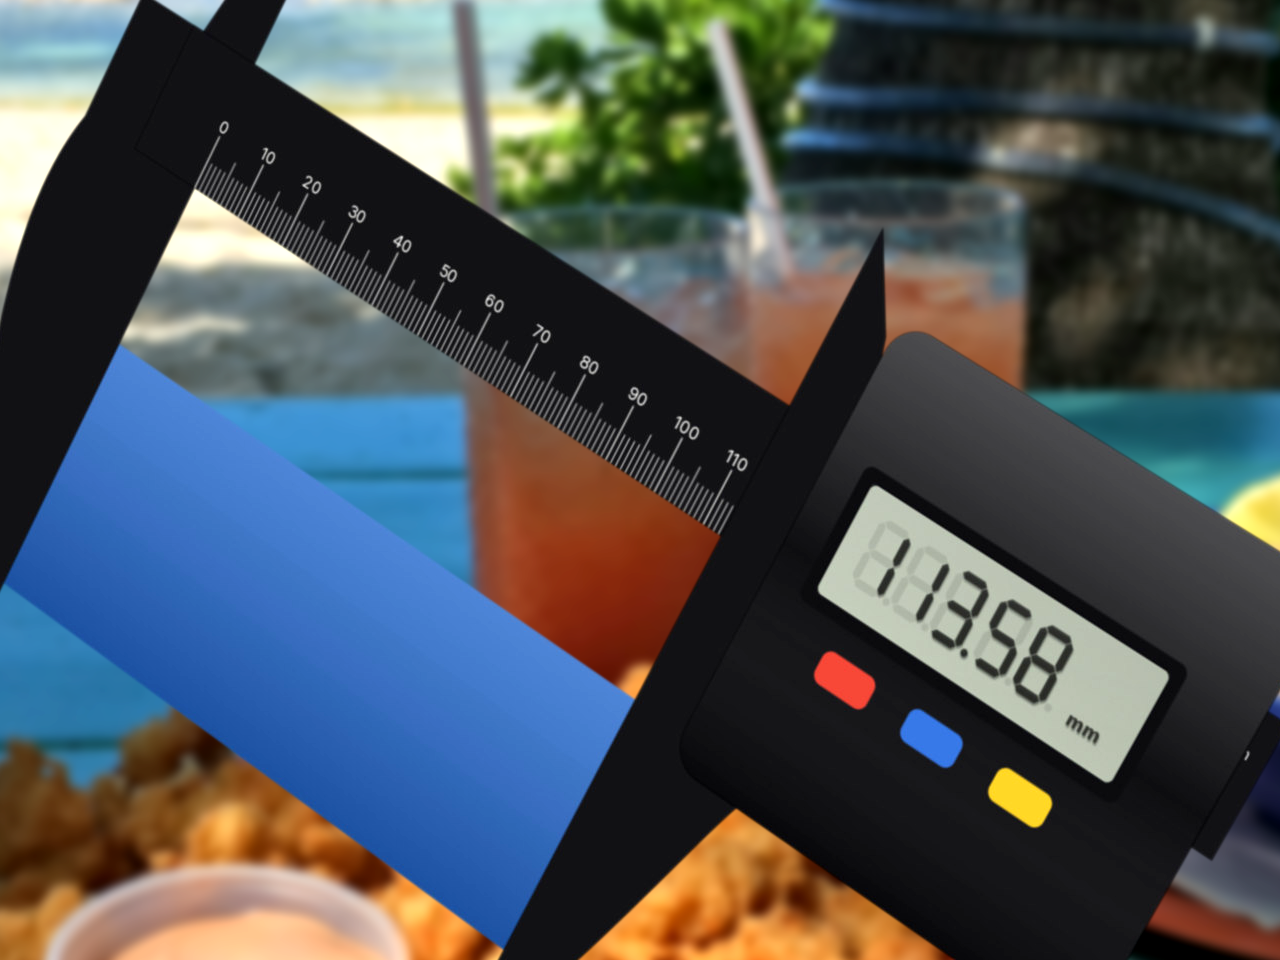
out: 113.58 mm
